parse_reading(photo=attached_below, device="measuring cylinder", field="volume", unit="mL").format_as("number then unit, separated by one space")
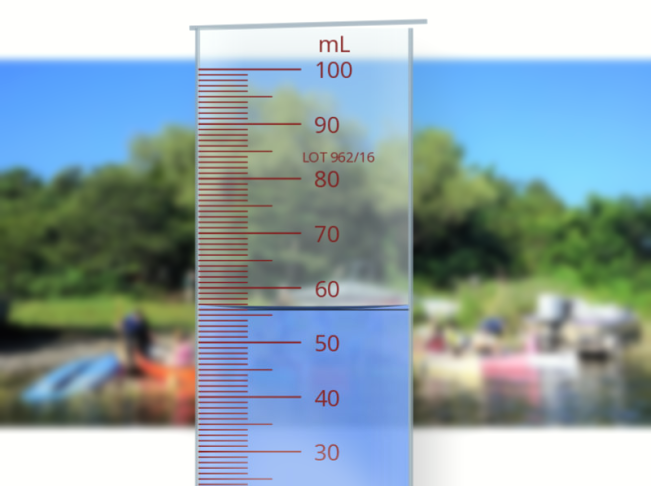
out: 56 mL
